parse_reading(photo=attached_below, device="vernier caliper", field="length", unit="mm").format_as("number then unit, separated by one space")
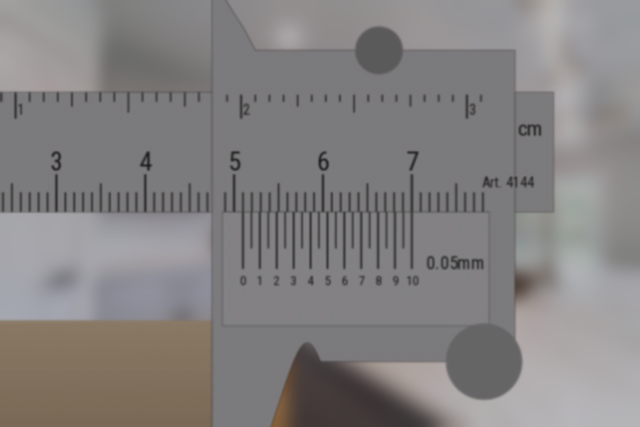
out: 51.0 mm
